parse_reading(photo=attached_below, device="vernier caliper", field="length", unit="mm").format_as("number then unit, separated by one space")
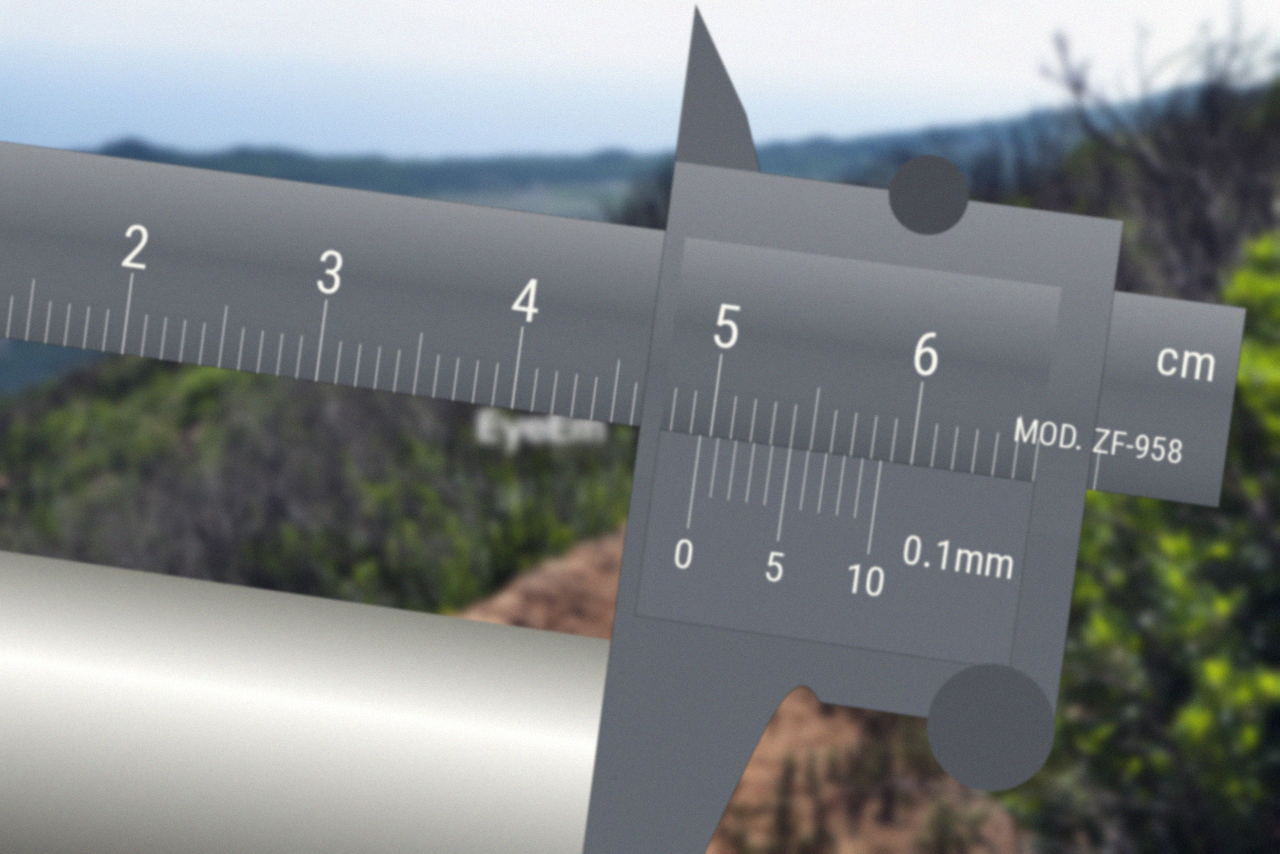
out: 49.5 mm
